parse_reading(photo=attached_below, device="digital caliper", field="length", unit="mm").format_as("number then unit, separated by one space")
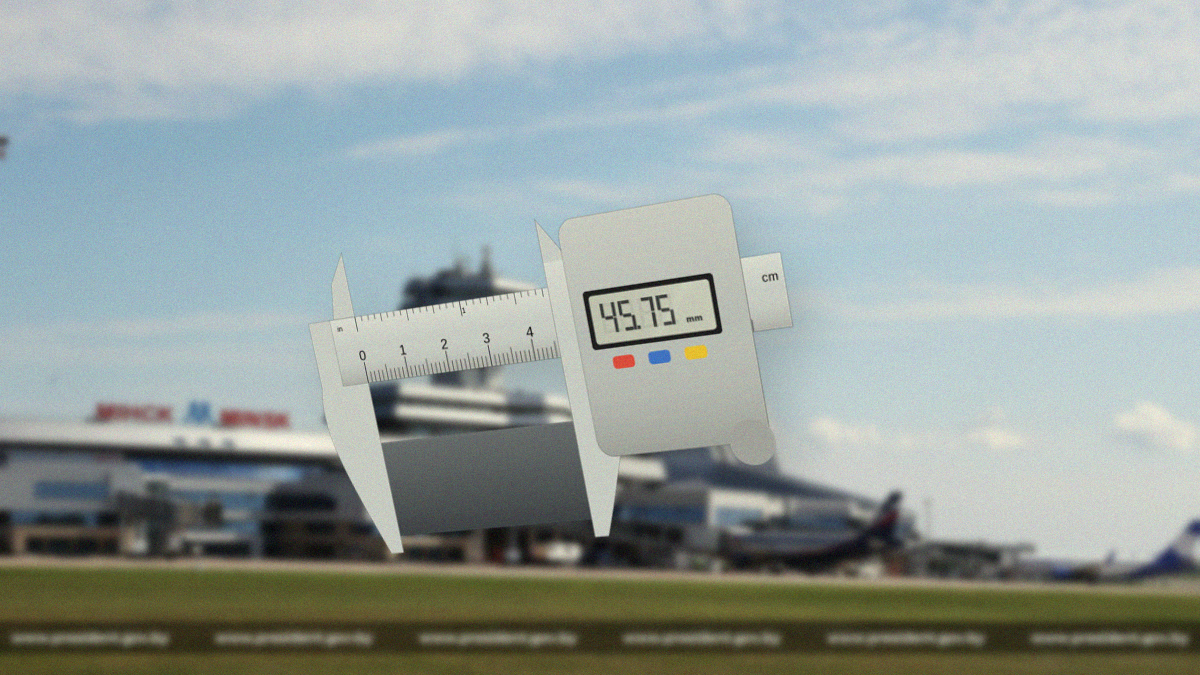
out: 45.75 mm
